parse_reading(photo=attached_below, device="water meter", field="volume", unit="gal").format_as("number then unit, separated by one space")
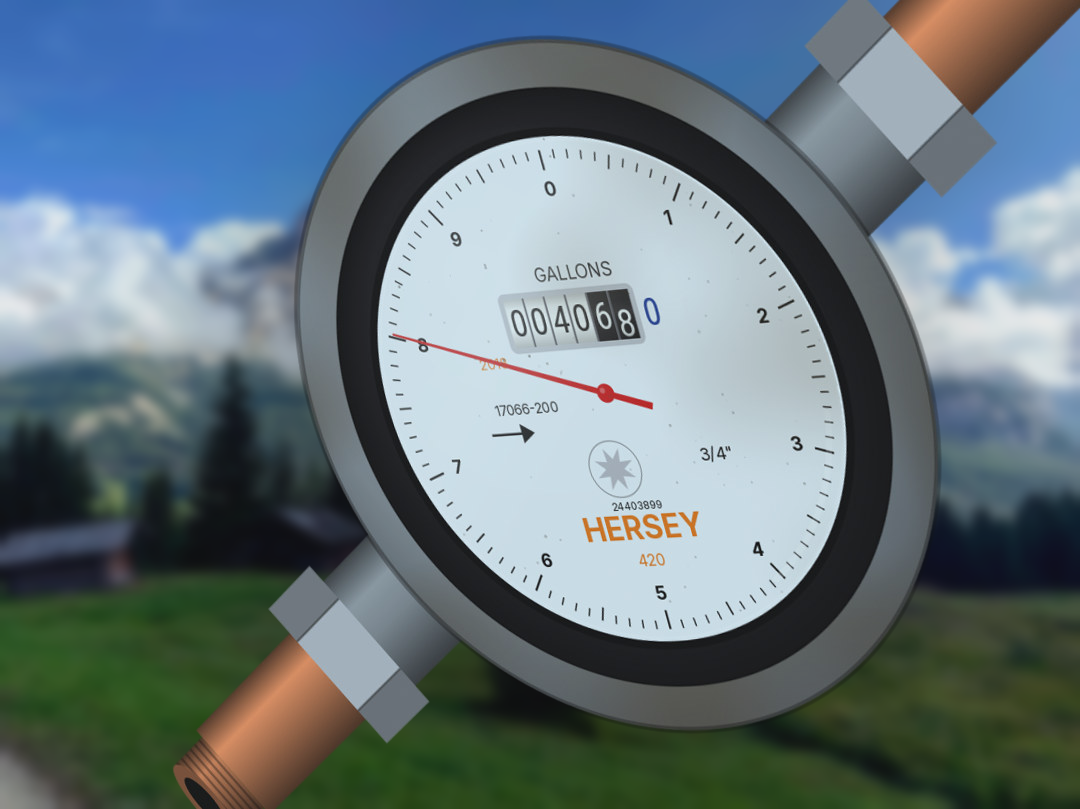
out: 40678.0 gal
